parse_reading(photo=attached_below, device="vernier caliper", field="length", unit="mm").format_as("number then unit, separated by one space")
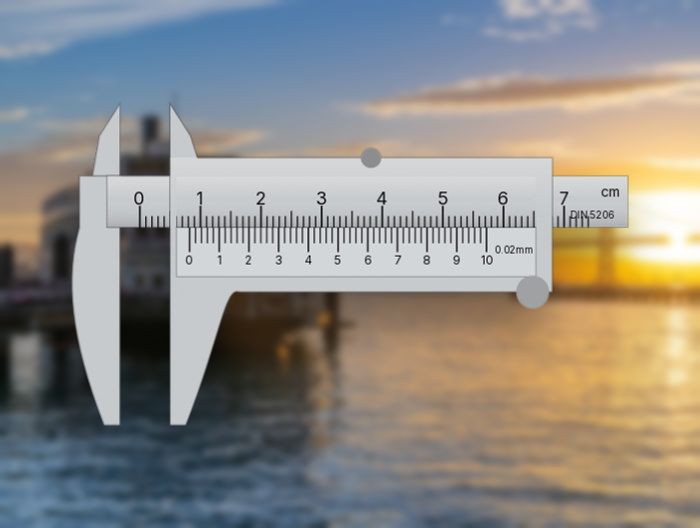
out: 8.2 mm
